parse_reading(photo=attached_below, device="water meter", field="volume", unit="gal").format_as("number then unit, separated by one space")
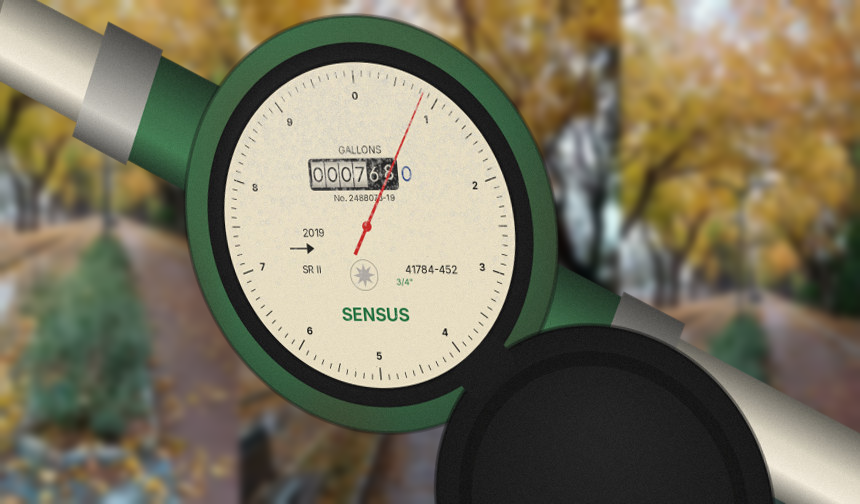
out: 7680.8 gal
